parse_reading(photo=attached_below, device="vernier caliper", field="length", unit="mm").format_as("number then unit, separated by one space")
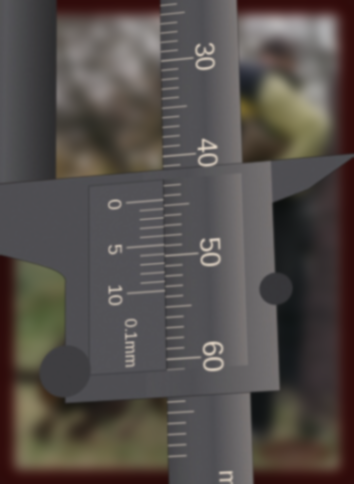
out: 44.4 mm
